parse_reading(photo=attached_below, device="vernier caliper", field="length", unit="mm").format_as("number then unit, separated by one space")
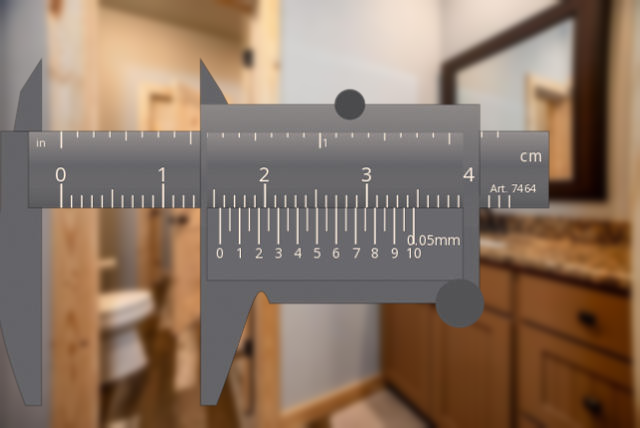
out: 15.6 mm
